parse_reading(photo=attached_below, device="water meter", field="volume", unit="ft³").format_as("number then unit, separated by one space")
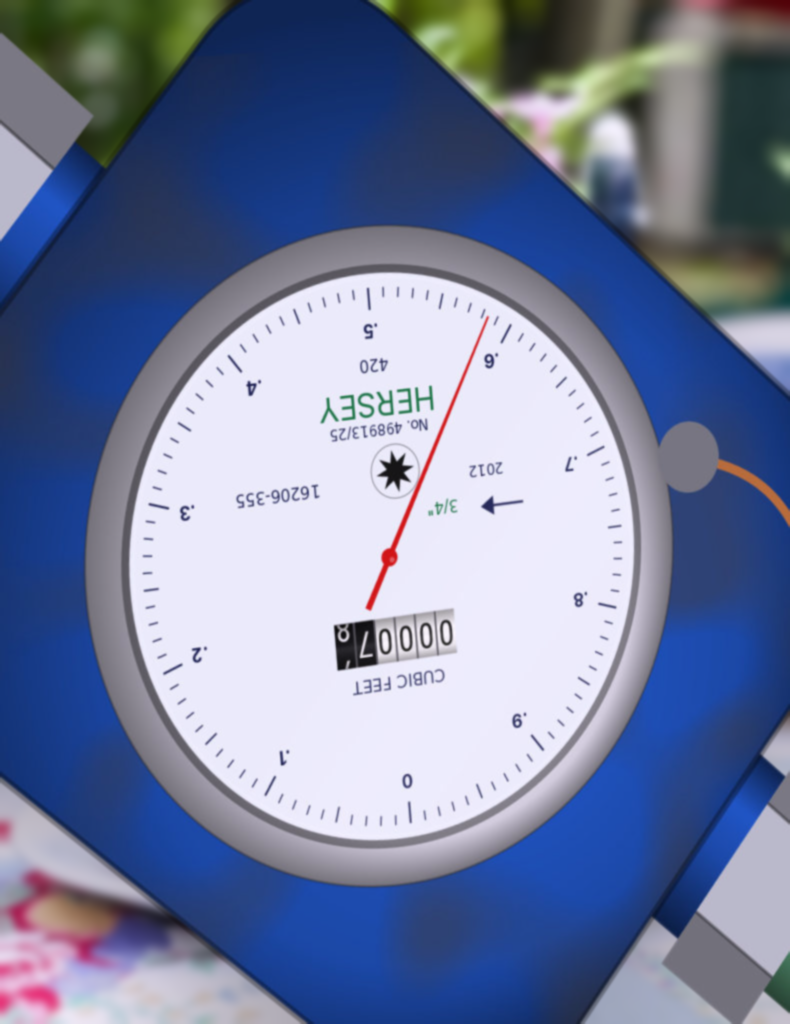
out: 77.58 ft³
